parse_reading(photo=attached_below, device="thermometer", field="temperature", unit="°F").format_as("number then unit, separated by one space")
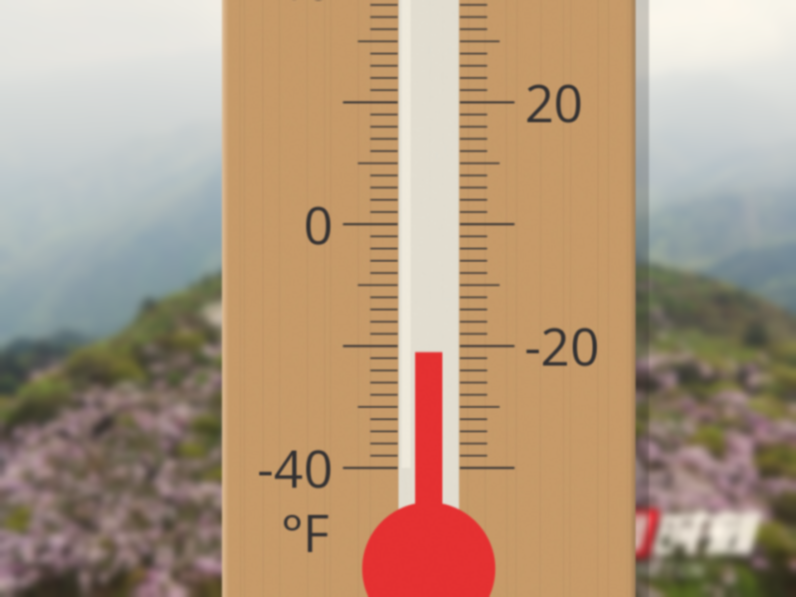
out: -21 °F
